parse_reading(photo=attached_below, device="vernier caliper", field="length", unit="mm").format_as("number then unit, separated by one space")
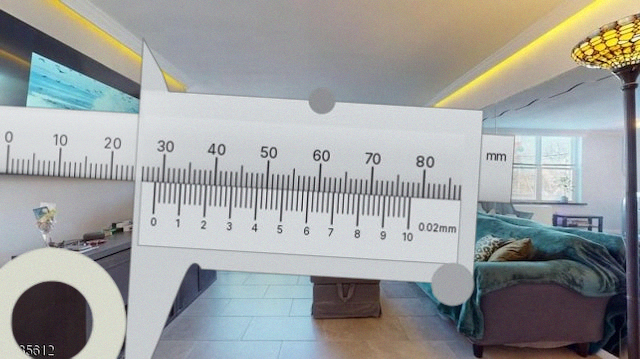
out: 28.5 mm
